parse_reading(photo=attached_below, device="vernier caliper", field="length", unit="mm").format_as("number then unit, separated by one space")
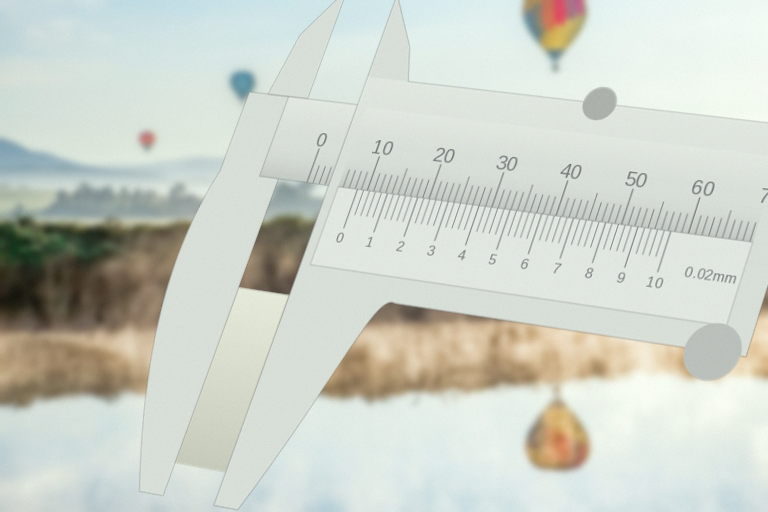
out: 8.4 mm
